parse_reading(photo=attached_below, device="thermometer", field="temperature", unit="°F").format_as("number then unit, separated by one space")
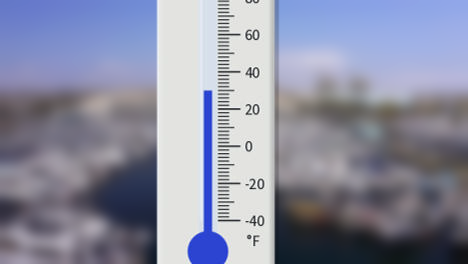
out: 30 °F
